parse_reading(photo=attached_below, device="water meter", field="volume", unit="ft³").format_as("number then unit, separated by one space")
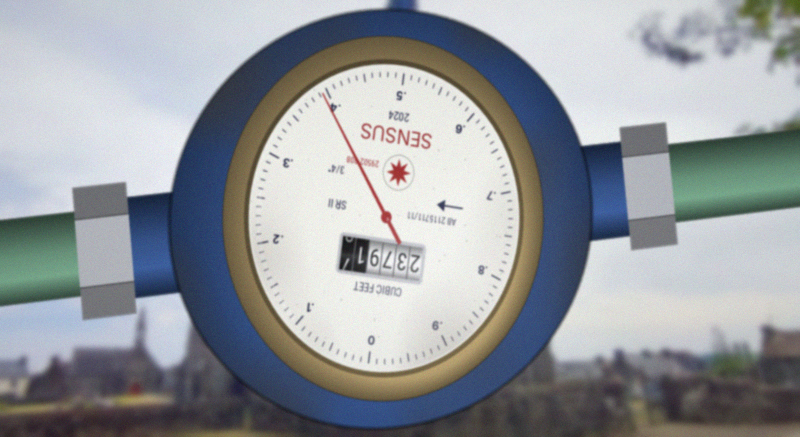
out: 237917.39 ft³
